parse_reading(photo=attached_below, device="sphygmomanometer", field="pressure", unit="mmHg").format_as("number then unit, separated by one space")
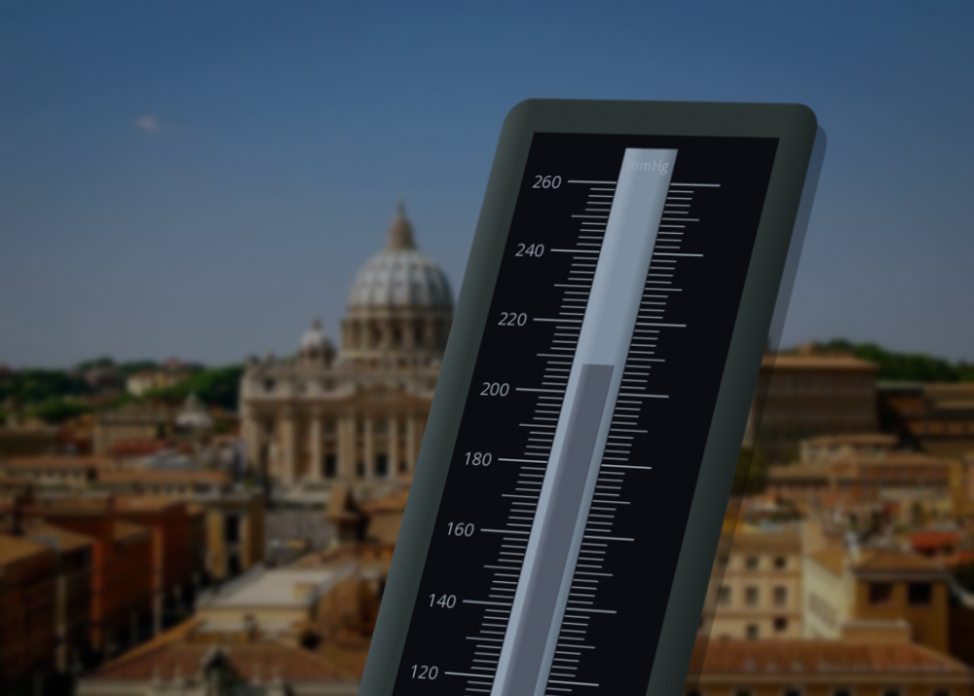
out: 208 mmHg
